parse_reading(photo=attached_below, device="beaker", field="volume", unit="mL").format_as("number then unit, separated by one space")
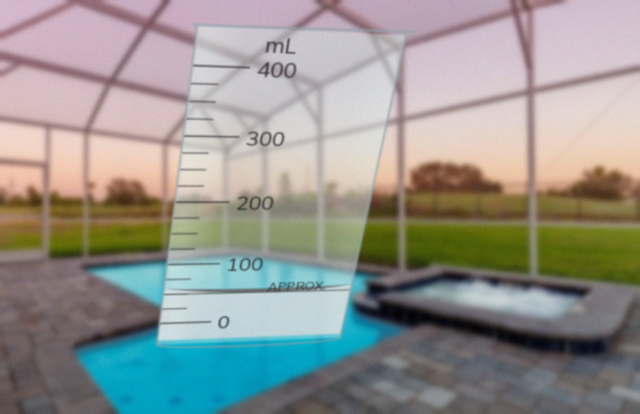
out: 50 mL
